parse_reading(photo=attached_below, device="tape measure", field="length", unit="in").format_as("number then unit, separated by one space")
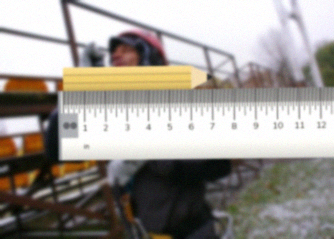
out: 7 in
